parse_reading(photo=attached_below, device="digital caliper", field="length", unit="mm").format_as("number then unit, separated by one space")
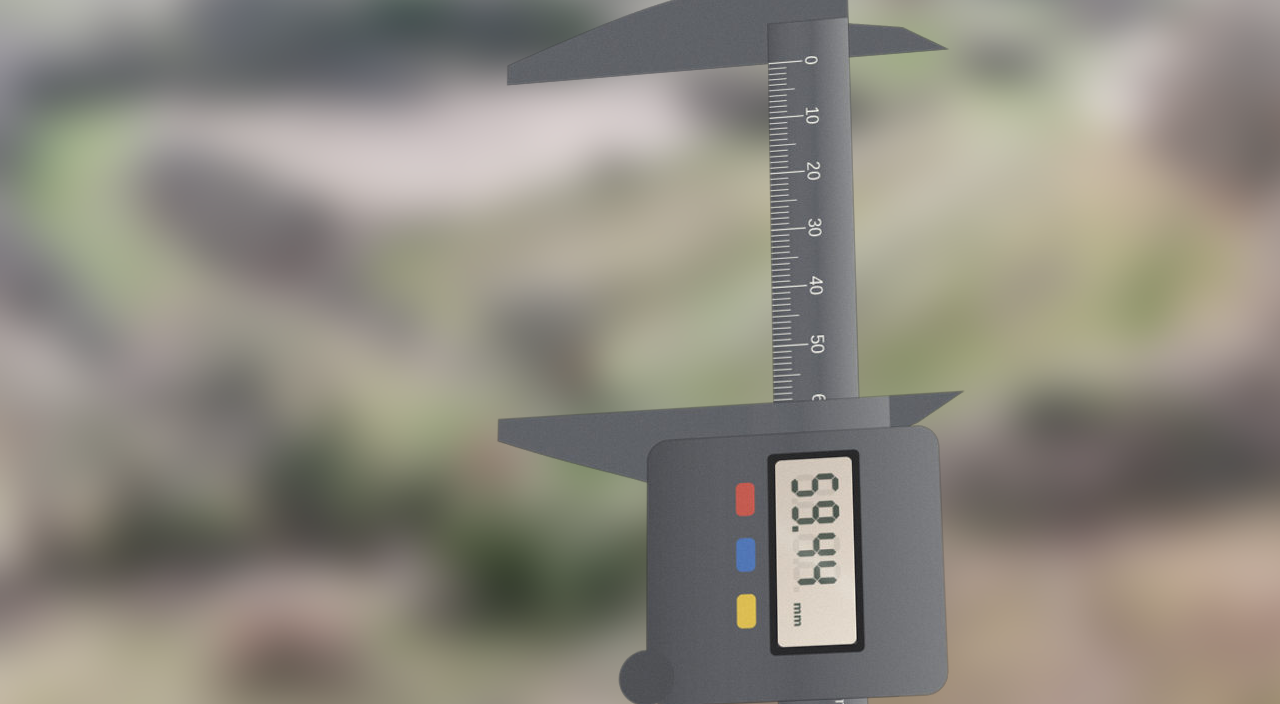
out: 59.44 mm
